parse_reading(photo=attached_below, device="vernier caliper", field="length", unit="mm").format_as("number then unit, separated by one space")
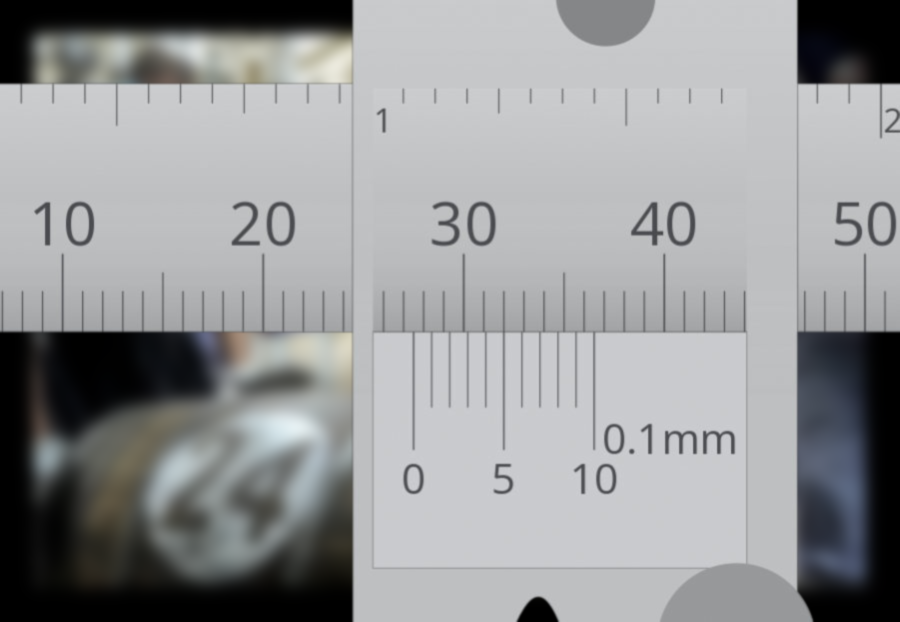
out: 27.5 mm
